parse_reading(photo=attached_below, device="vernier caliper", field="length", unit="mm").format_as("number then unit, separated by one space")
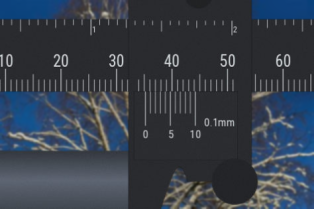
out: 35.2 mm
